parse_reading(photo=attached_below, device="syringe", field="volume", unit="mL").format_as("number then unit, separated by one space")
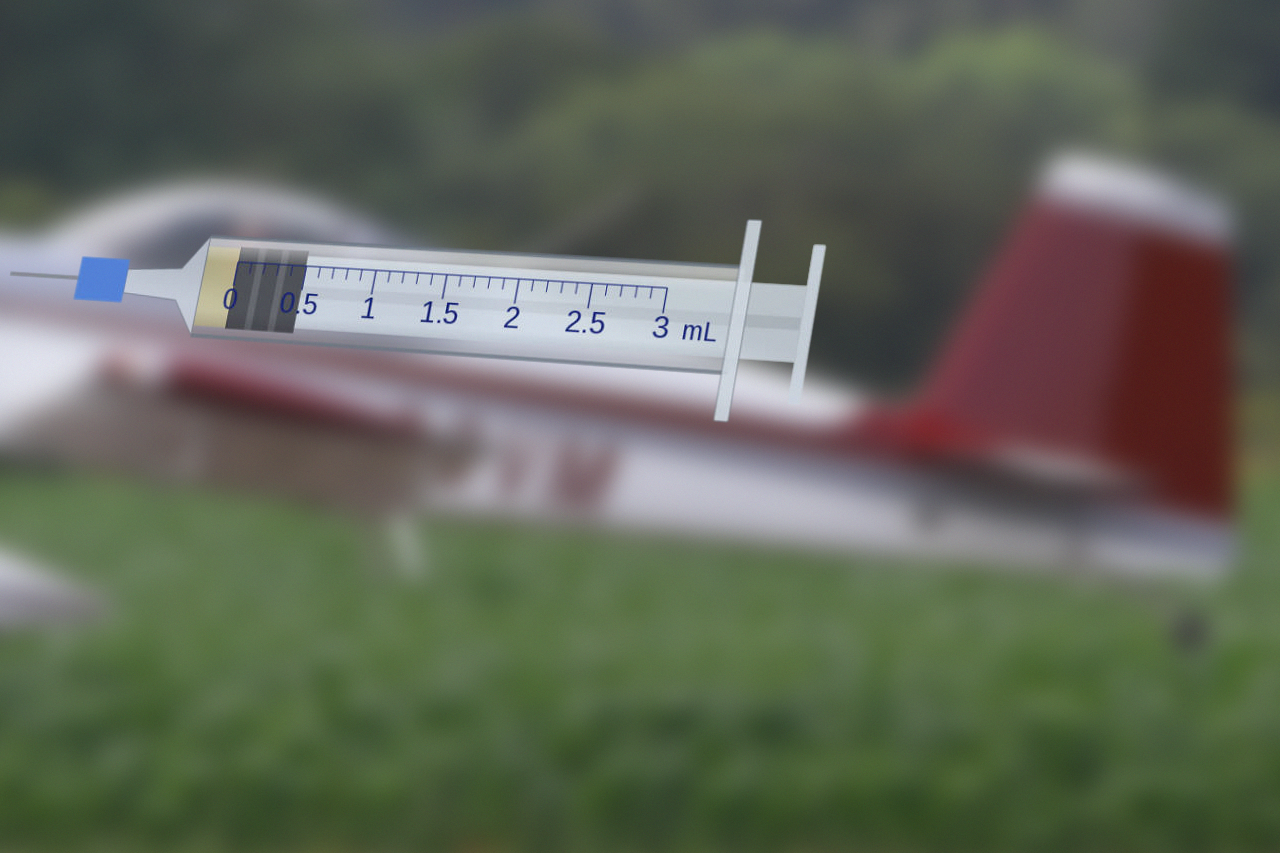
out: 0 mL
